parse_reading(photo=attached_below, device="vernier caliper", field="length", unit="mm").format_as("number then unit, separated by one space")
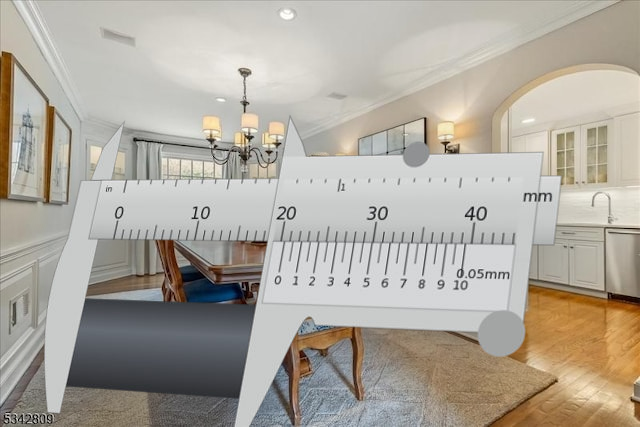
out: 20.4 mm
